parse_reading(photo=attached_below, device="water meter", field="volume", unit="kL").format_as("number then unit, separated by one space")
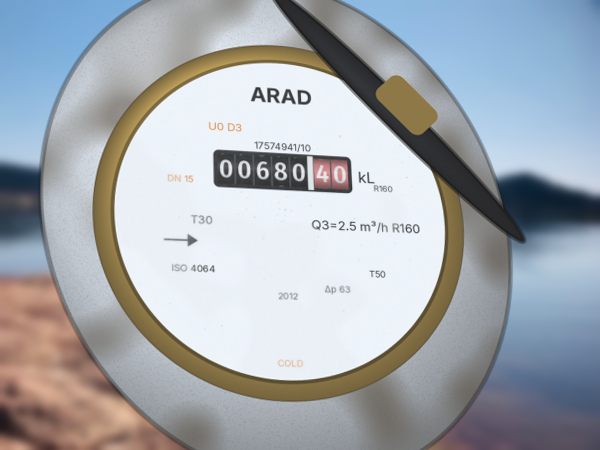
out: 680.40 kL
